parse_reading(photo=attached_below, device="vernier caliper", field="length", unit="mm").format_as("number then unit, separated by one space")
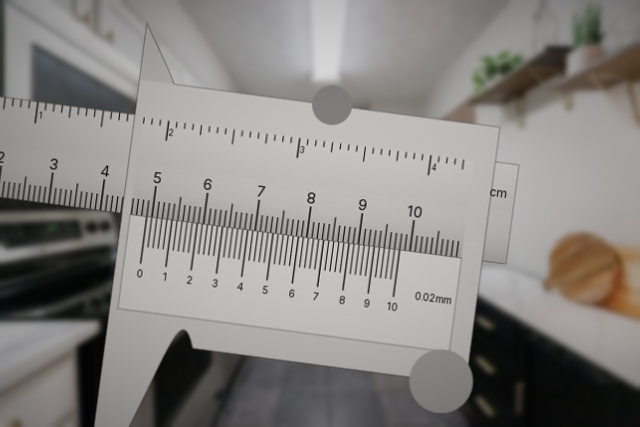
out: 49.0 mm
